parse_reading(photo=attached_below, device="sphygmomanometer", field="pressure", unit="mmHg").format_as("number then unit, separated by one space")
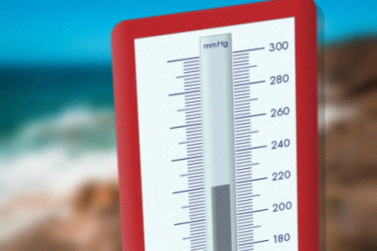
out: 220 mmHg
